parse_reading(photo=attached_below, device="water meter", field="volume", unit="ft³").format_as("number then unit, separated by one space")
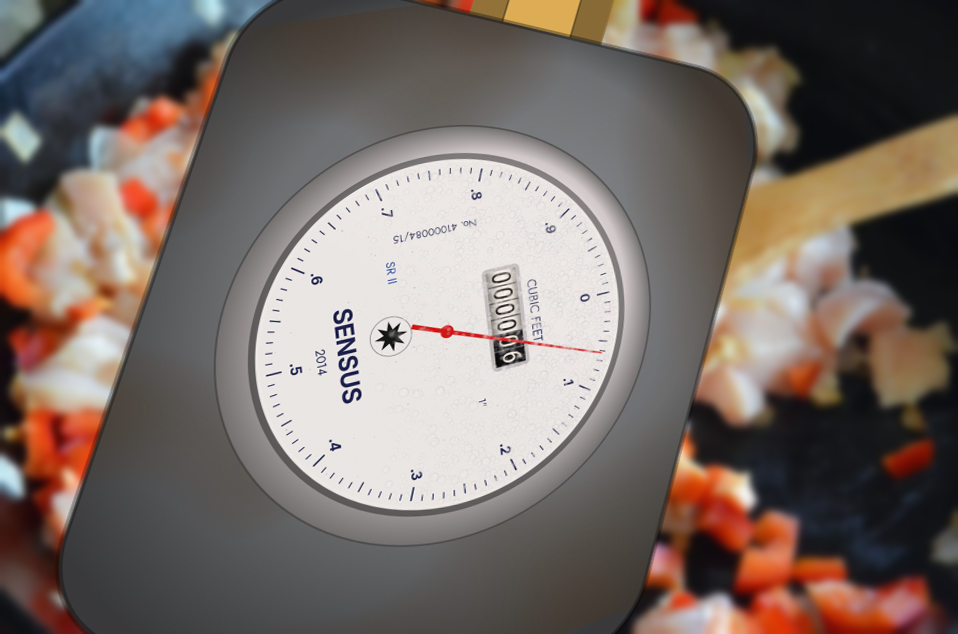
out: 6.06 ft³
